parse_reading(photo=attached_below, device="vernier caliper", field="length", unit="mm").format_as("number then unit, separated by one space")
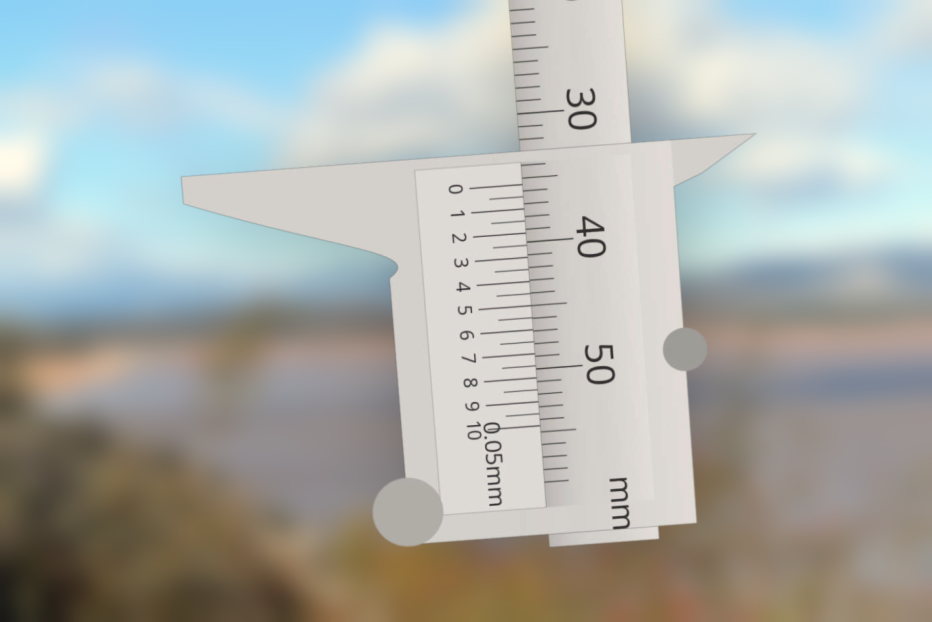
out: 35.5 mm
